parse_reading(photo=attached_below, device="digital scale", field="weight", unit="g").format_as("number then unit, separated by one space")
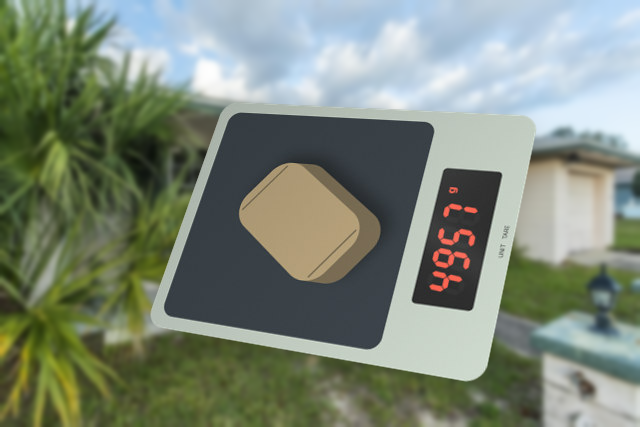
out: 4957 g
